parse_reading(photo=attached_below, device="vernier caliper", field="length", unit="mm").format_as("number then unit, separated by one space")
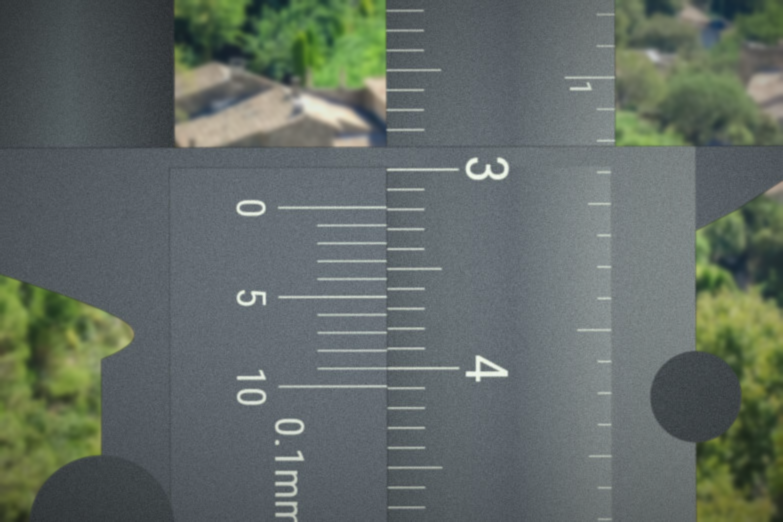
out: 31.9 mm
